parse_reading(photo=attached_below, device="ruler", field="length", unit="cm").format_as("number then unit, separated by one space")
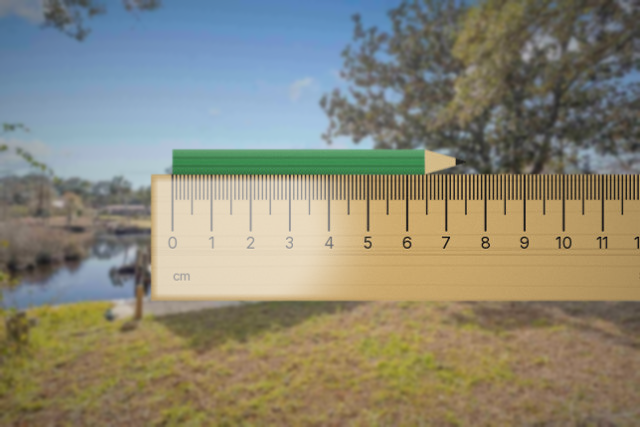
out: 7.5 cm
